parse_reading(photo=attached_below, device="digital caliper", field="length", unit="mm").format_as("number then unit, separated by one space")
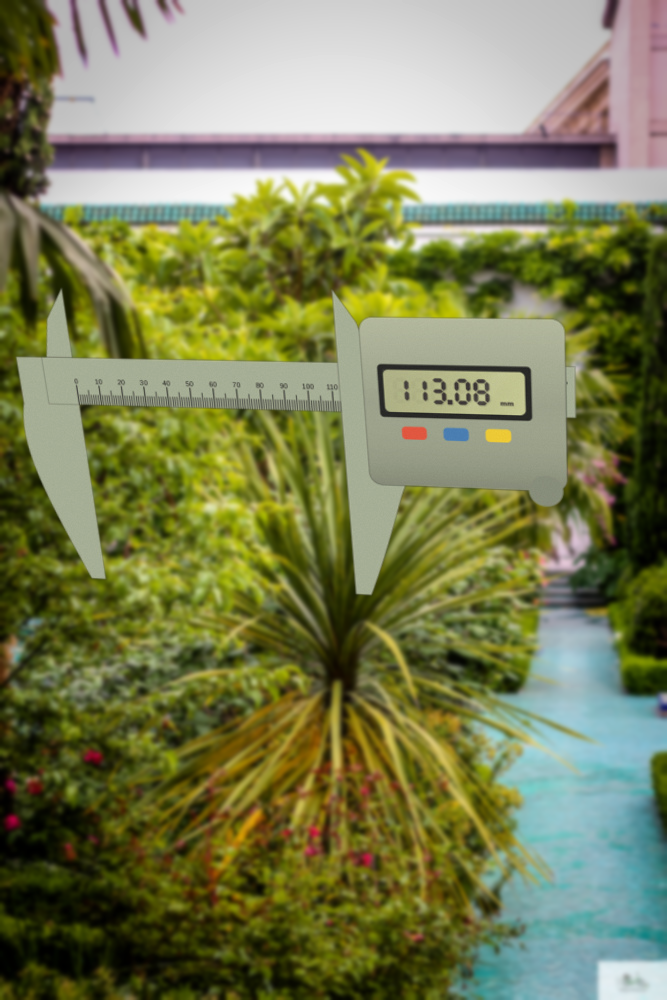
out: 113.08 mm
